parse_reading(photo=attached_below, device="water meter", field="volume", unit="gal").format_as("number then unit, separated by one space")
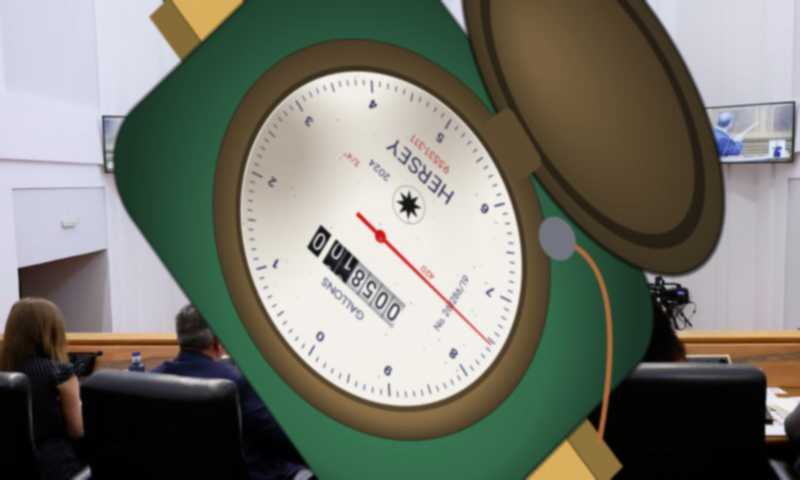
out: 58097.5 gal
